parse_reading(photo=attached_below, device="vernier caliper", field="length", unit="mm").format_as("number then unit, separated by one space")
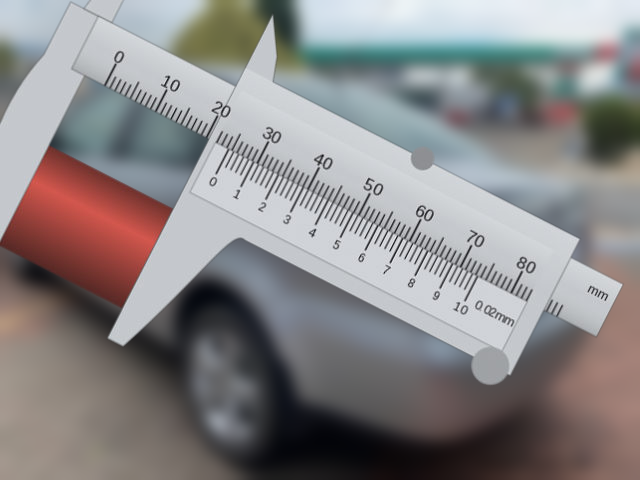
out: 24.4 mm
